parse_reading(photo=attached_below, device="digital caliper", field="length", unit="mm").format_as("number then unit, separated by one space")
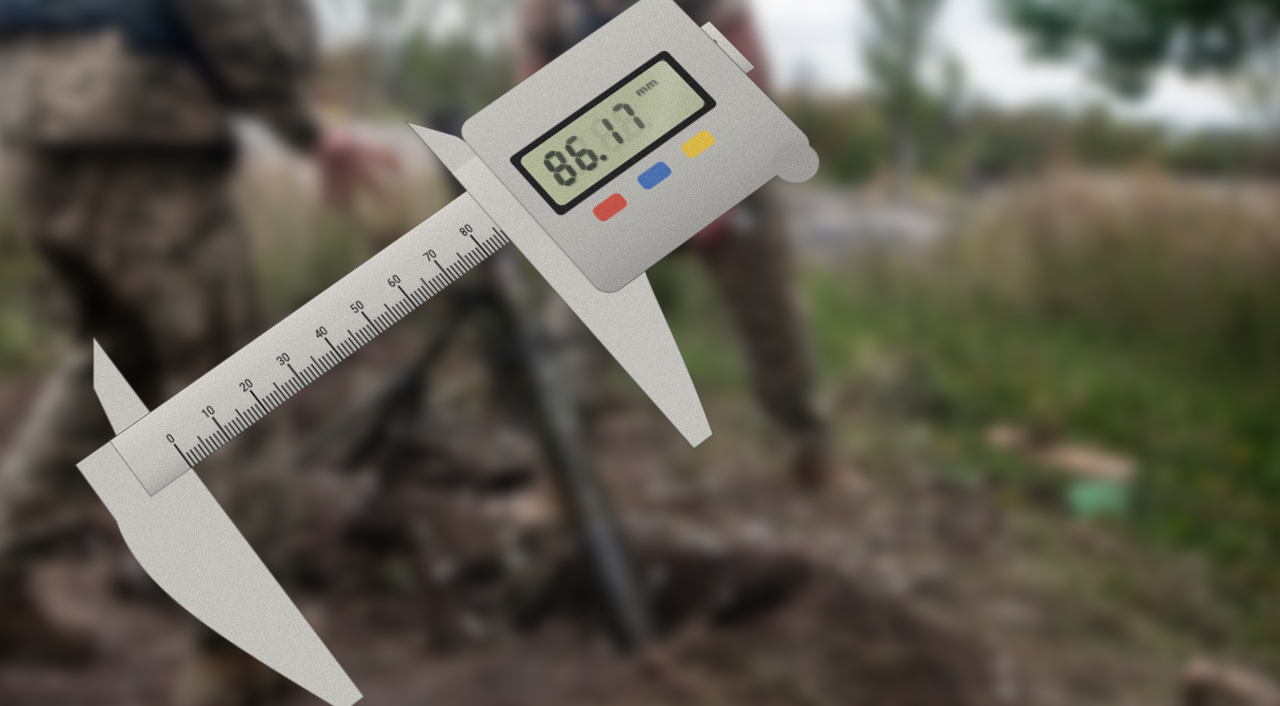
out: 86.17 mm
